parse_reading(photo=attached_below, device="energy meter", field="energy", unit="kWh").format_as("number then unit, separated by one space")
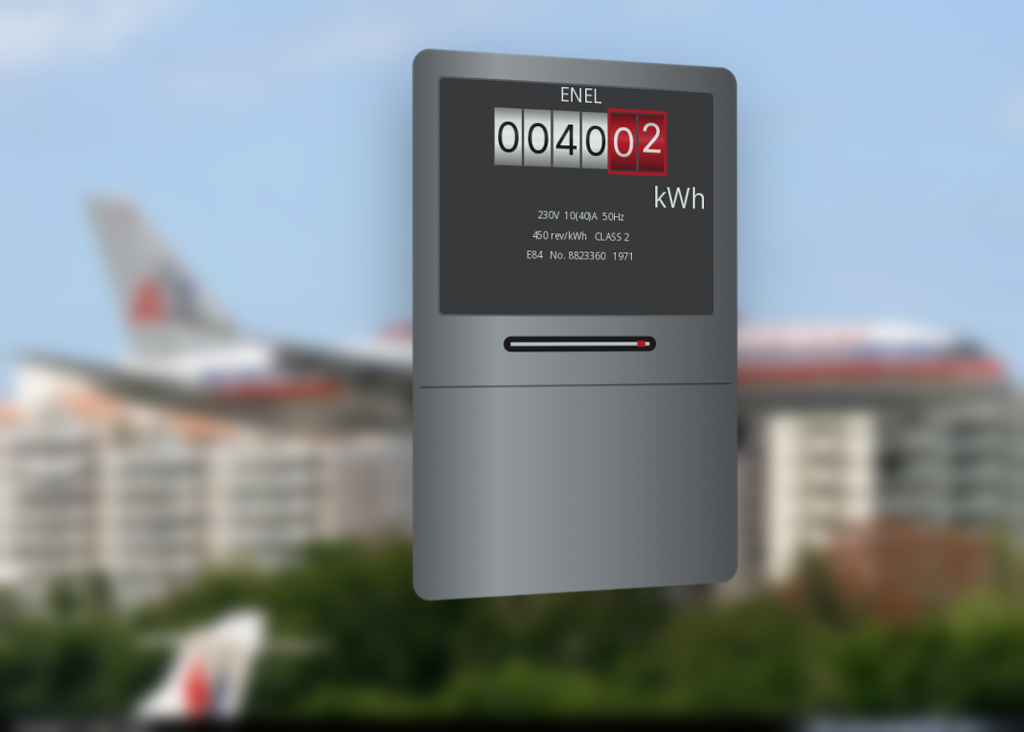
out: 40.02 kWh
